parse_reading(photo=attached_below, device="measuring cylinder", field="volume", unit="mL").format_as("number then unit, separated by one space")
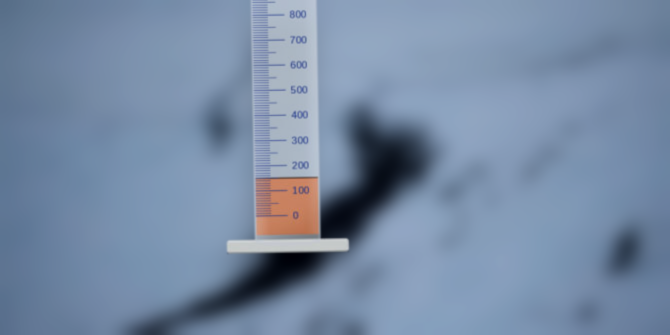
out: 150 mL
